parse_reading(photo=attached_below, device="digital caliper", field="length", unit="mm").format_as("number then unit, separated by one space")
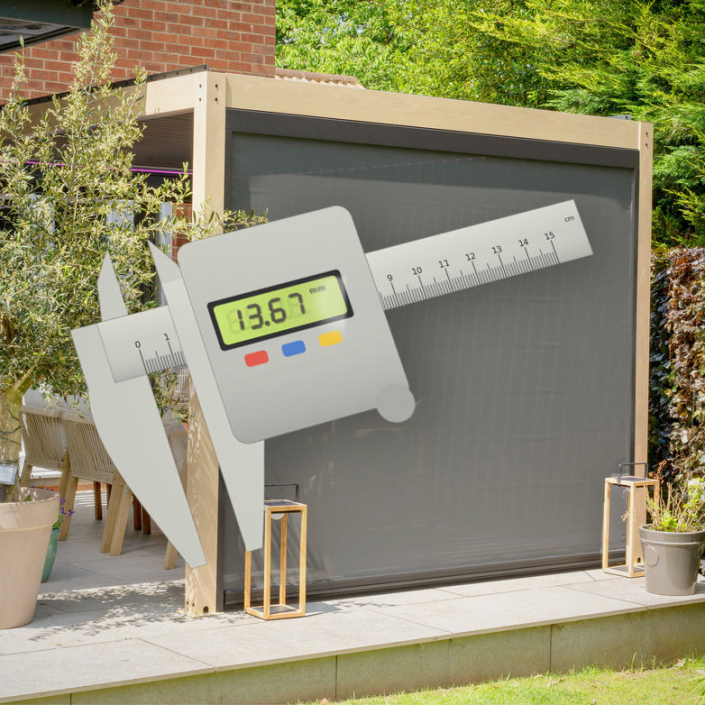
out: 13.67 mm
